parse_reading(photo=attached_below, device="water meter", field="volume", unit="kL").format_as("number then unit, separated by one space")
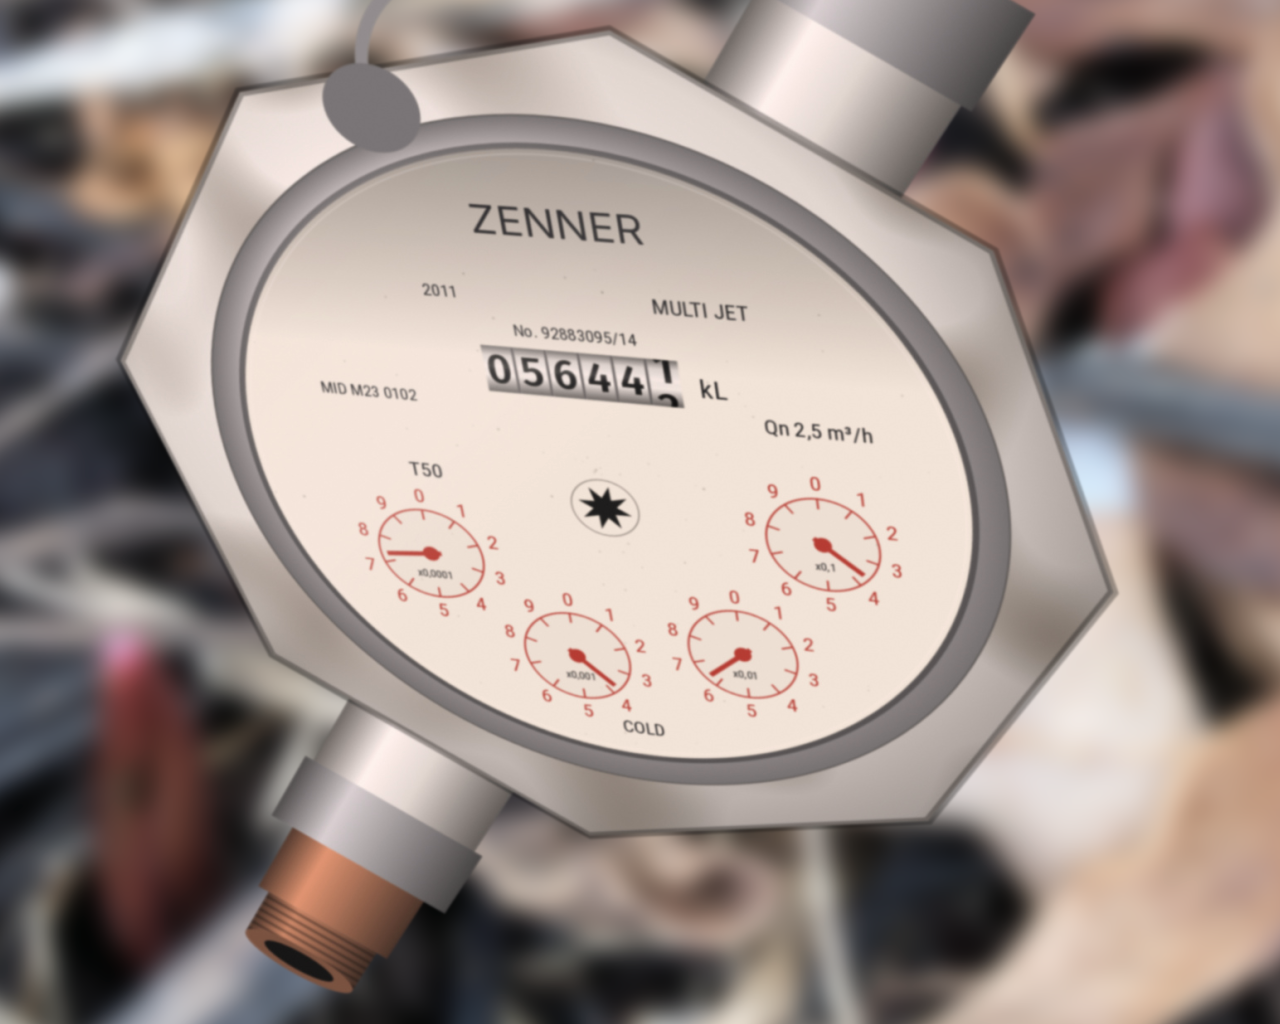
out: 56441.3637 kL
